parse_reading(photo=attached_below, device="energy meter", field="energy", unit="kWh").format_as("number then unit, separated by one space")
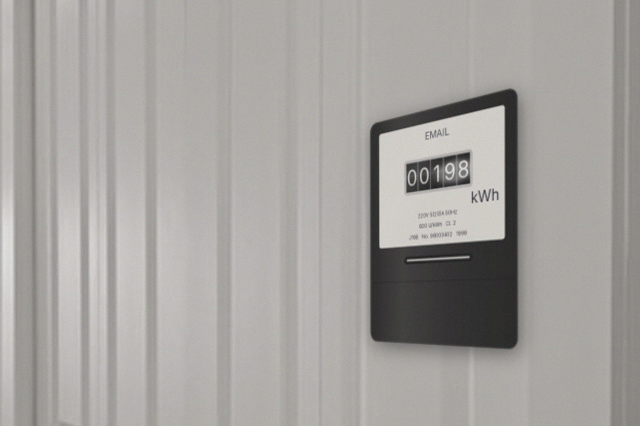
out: 198 kWh
